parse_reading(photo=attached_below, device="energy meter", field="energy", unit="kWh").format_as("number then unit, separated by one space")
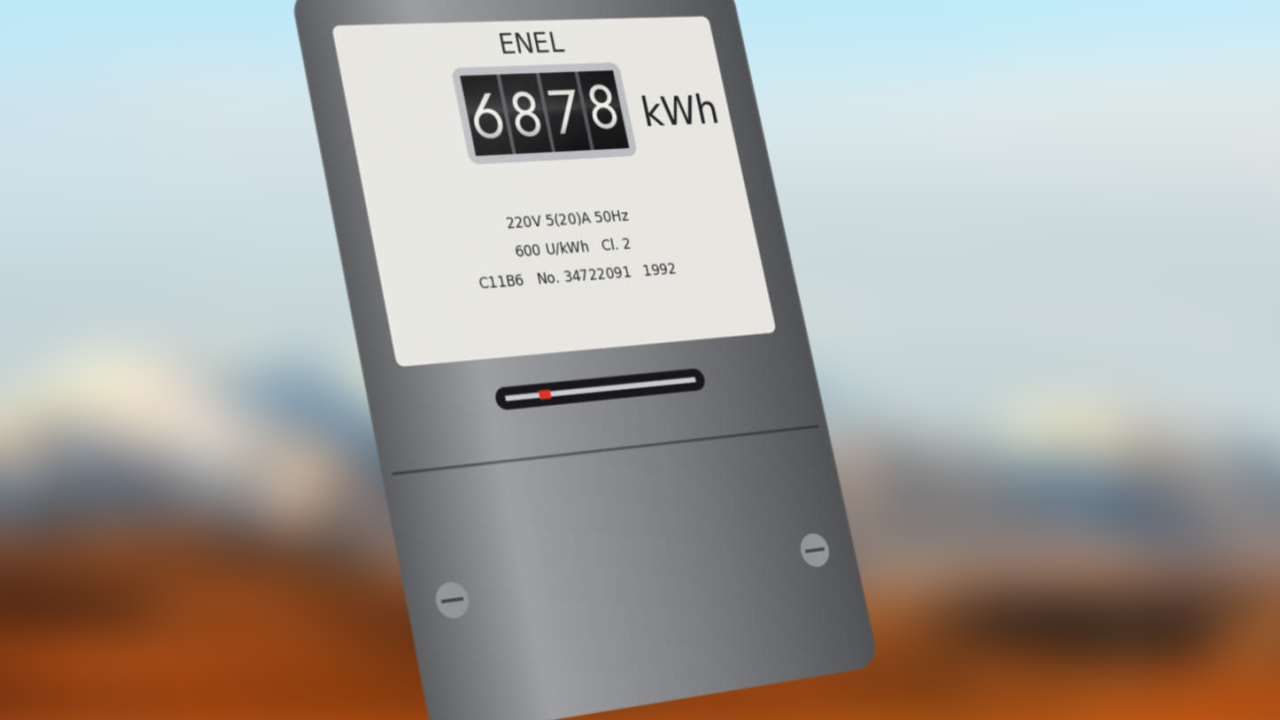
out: 6878 kWh
